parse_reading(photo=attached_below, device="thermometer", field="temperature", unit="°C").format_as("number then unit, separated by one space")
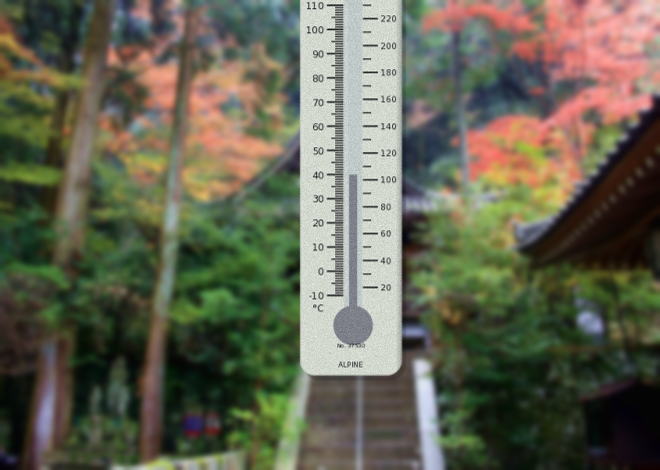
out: 40 °C
